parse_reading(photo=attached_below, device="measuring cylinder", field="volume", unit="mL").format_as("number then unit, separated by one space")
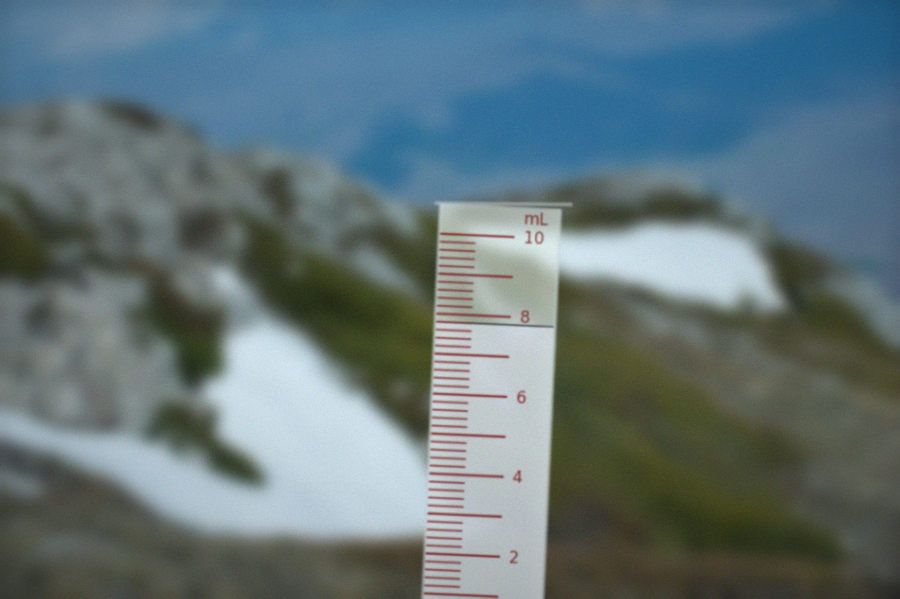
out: 7.8 mL
